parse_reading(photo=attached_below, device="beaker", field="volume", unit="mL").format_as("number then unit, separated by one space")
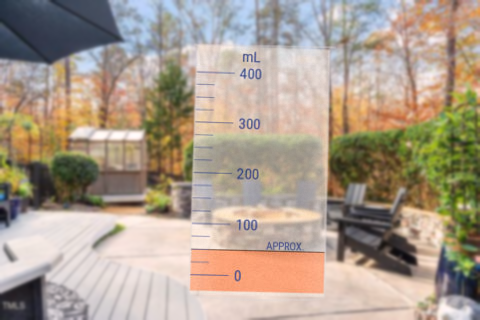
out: 50 mL
